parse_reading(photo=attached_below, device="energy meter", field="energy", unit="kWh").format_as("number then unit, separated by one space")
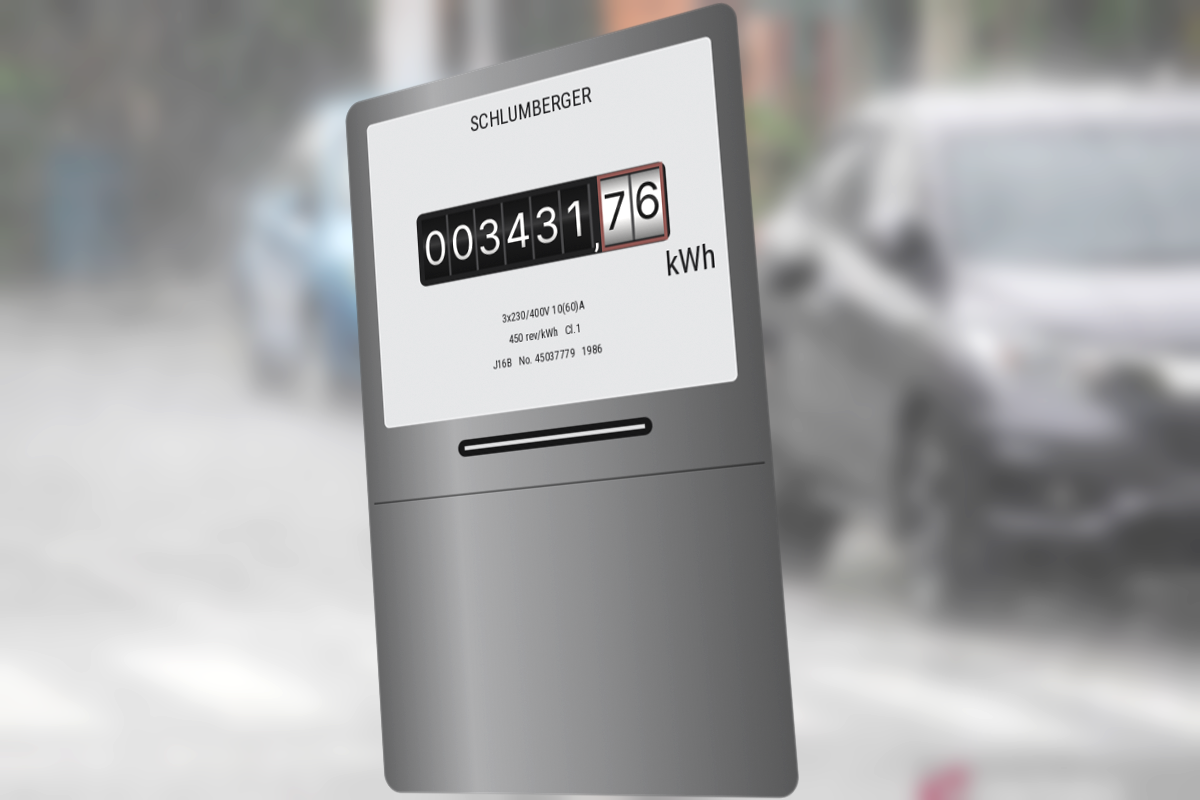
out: 3431.76 kWh
